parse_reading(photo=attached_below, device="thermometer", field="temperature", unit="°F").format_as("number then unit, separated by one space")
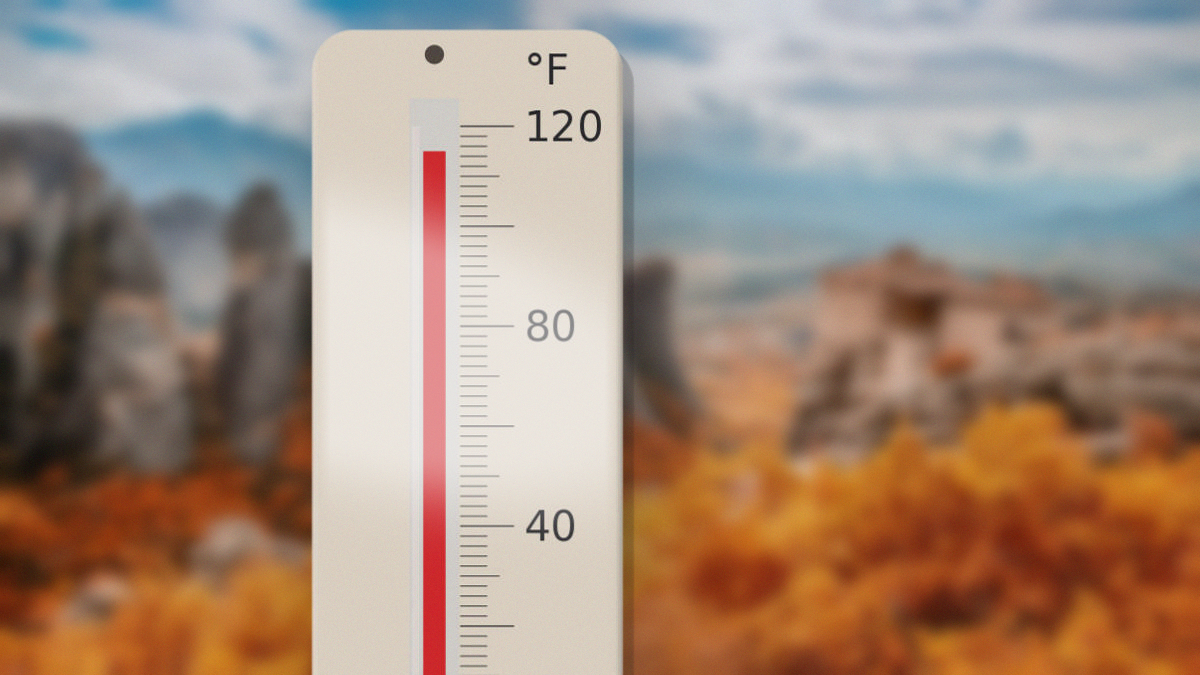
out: 115 °F
